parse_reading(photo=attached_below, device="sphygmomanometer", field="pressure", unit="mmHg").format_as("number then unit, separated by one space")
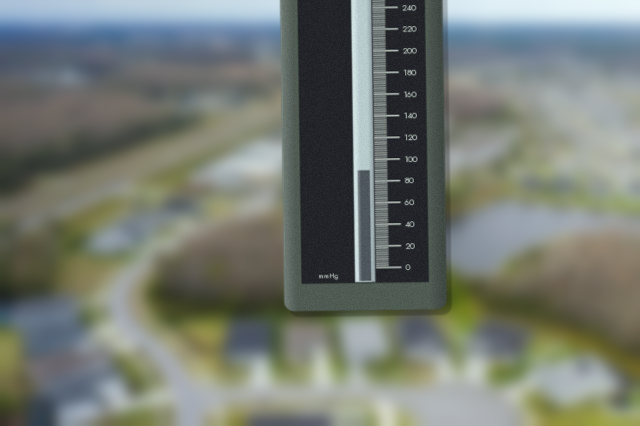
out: 90 mmHg
